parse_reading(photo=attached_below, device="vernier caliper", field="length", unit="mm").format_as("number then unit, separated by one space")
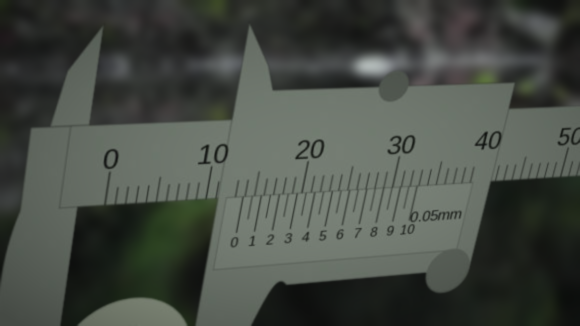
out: 13.8 mm
